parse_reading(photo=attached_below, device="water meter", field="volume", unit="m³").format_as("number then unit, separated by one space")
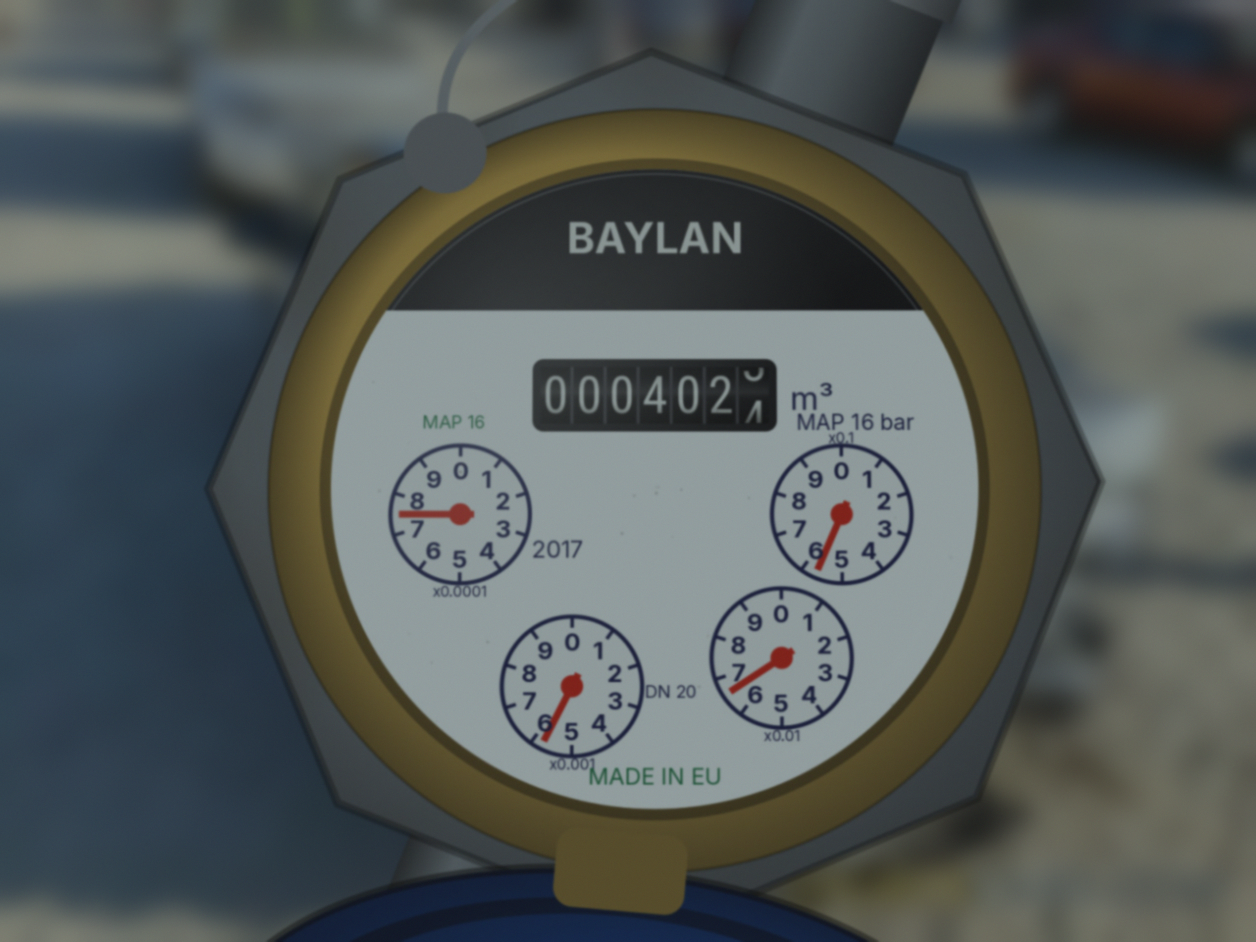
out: 4023.5657 m³
